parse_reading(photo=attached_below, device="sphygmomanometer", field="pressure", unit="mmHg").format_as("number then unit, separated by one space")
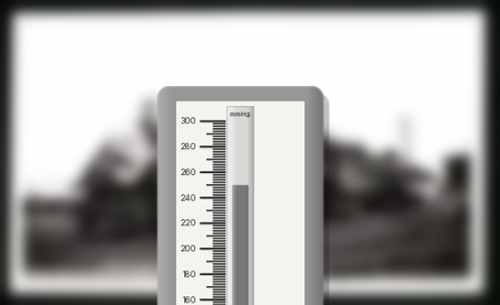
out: 250 mmHg
